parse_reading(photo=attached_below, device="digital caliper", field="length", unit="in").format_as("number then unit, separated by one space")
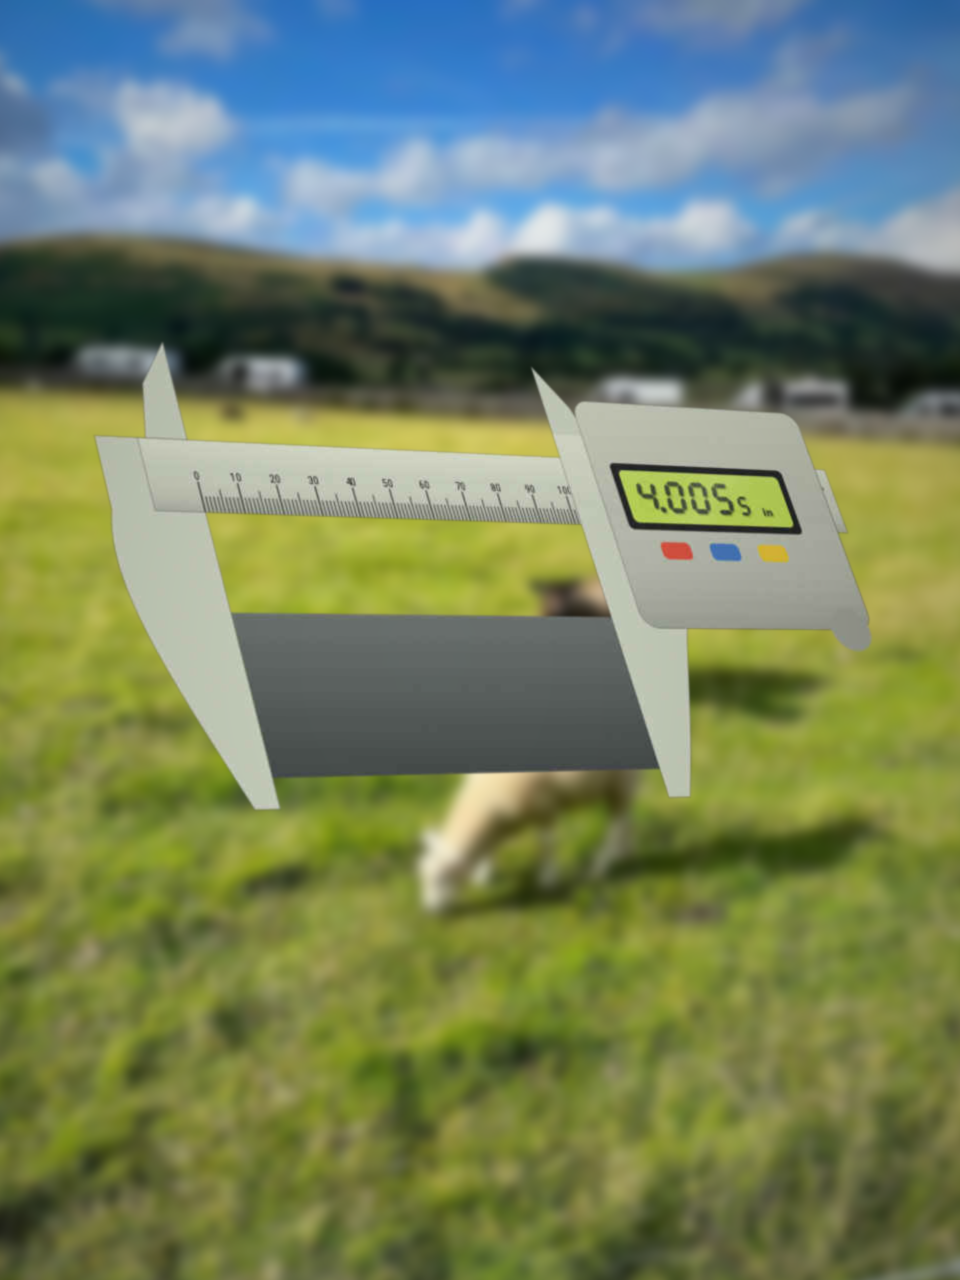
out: 4.0055 in
